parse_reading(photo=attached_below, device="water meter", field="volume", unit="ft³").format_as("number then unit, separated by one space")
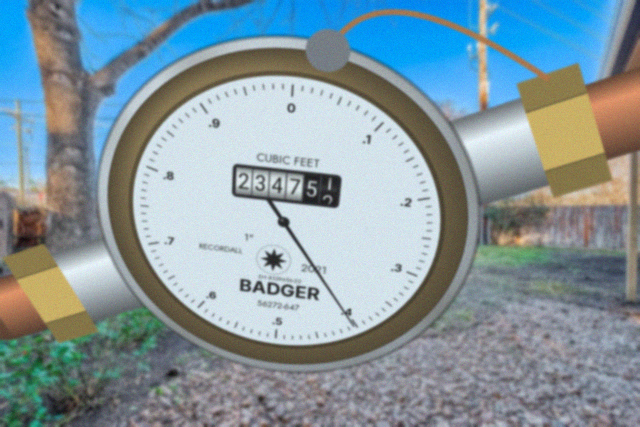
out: 234751.40 ft³
